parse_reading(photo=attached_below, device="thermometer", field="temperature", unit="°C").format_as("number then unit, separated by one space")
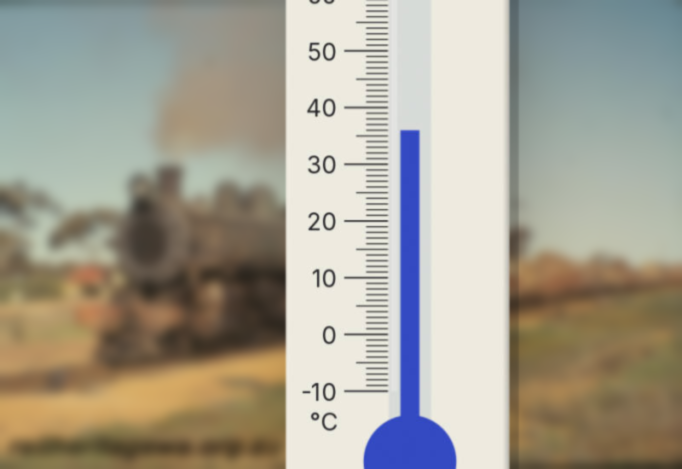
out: 36 °C
